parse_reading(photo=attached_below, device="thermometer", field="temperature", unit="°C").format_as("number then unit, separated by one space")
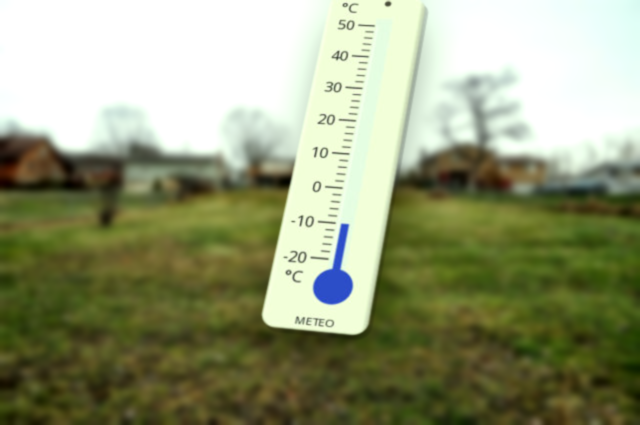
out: -10 °C
